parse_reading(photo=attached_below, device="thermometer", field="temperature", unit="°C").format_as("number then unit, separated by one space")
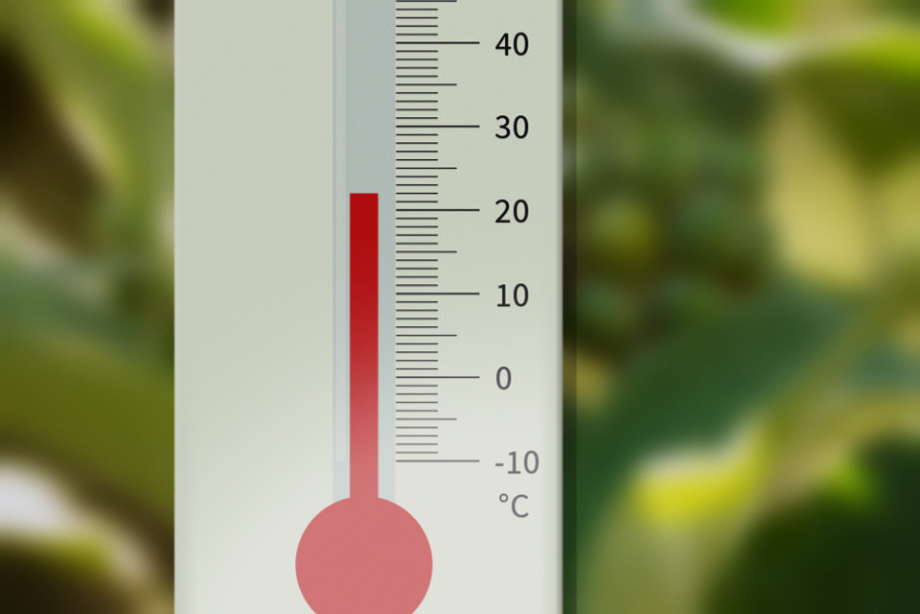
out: 22 °C
